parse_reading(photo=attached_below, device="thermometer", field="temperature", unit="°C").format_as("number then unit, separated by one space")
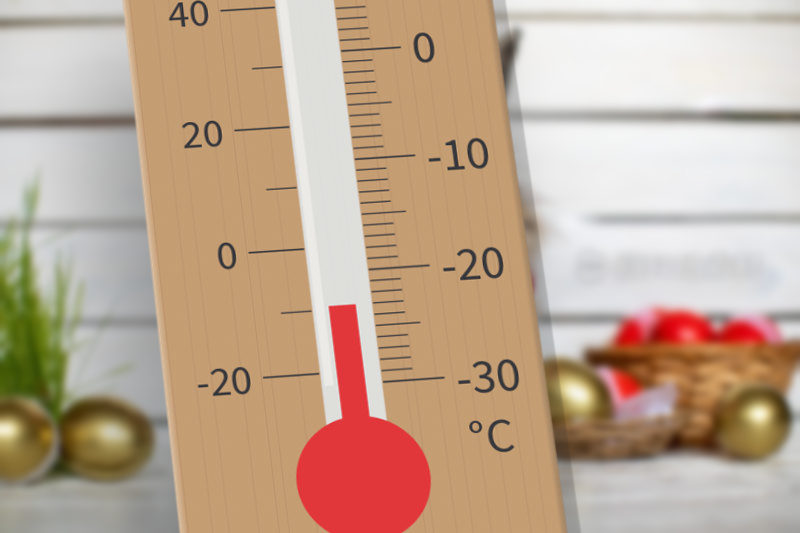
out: -23 °C
